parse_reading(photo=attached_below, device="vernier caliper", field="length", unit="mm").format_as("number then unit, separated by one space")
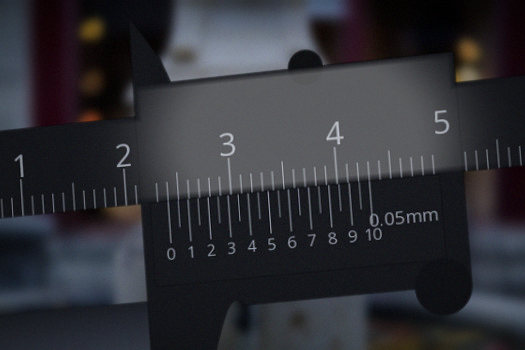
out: 24.0 mm
